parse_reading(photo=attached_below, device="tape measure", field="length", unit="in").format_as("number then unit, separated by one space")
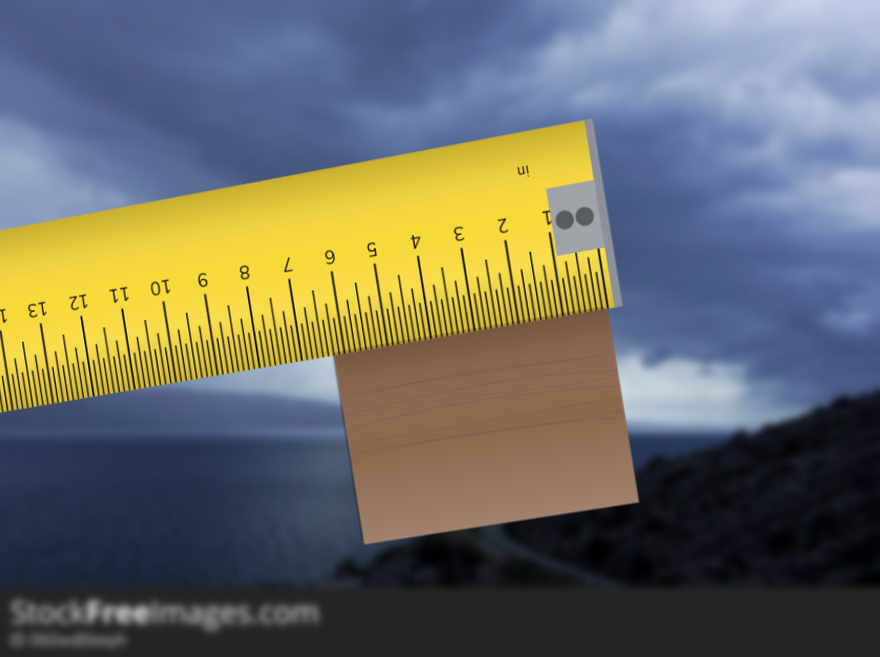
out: 6.25 in
